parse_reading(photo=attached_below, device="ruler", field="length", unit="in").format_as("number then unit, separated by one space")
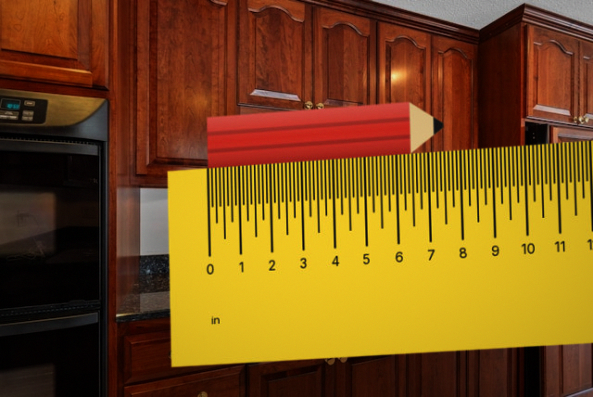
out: 7.5 in
